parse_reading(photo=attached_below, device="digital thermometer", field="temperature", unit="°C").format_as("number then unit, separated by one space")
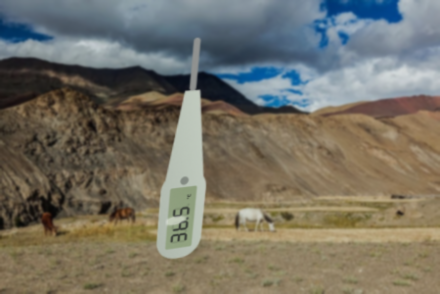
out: 36.5 °C
